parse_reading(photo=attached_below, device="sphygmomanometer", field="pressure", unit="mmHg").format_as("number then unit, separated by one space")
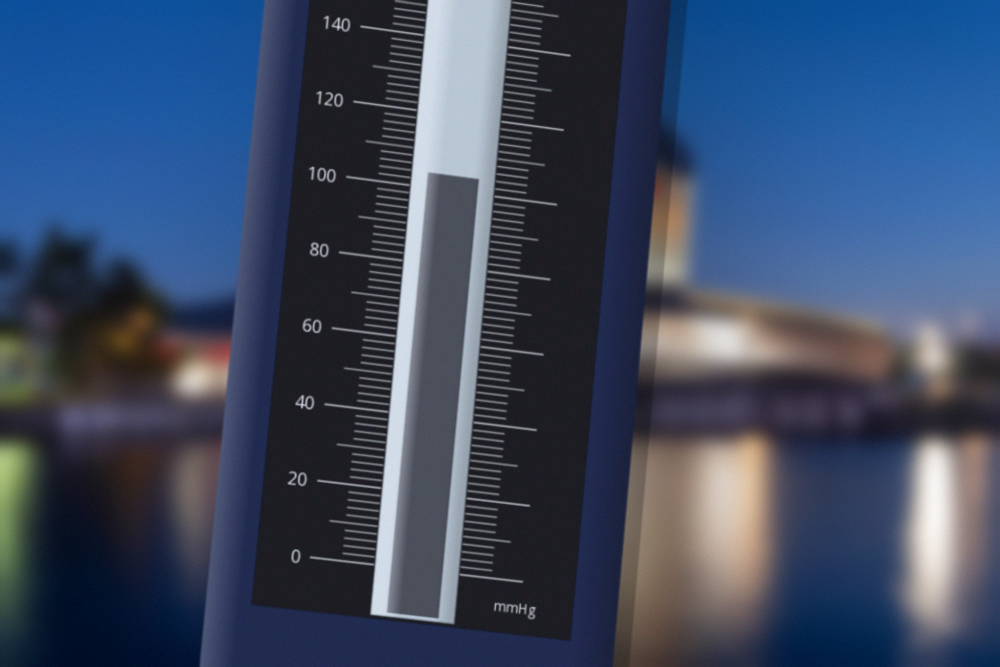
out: 104 mmHg
